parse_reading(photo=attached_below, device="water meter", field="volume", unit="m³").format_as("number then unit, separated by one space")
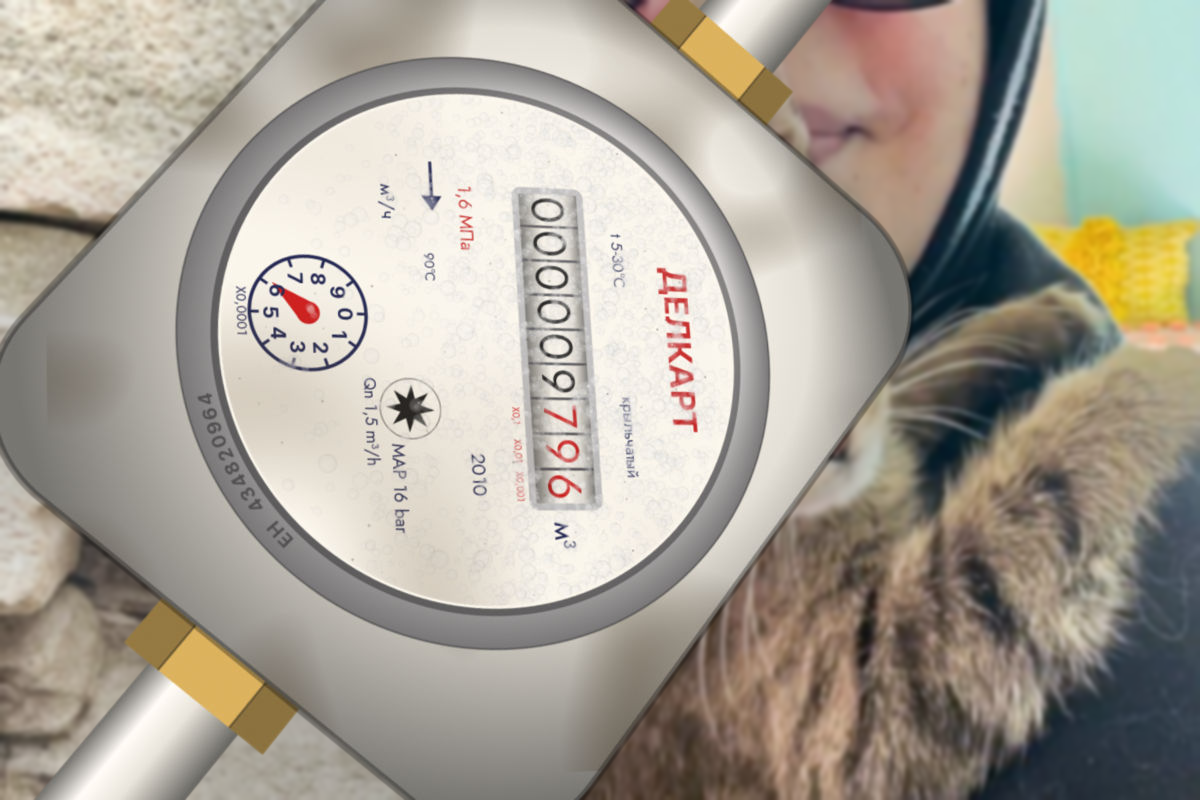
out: 9.7966 m³
